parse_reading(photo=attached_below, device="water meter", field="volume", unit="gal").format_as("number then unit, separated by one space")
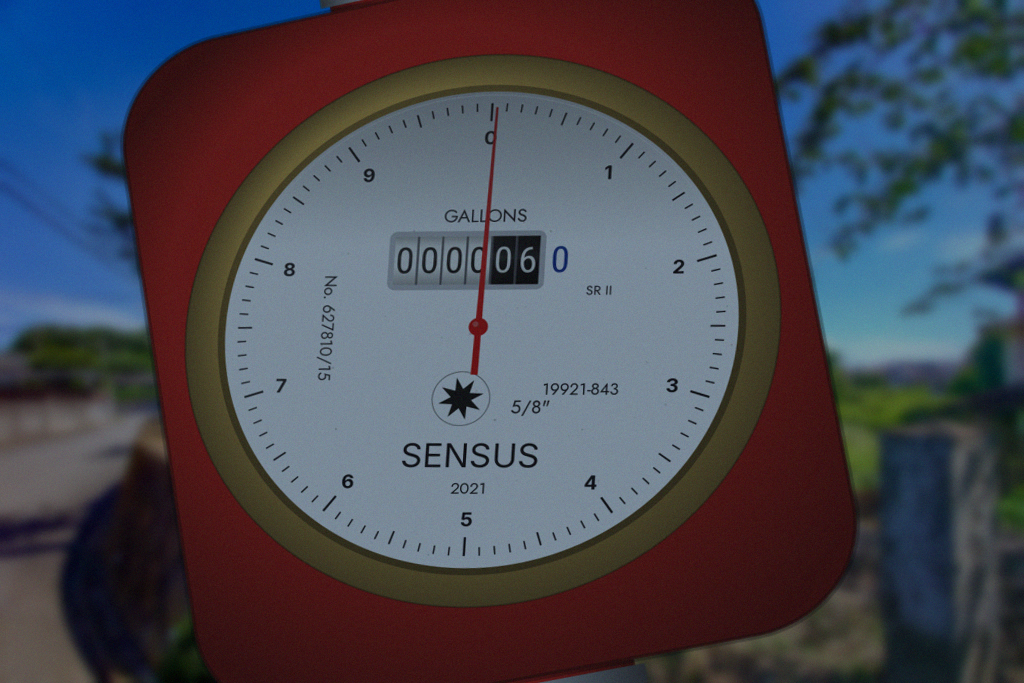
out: 60.0 gal
